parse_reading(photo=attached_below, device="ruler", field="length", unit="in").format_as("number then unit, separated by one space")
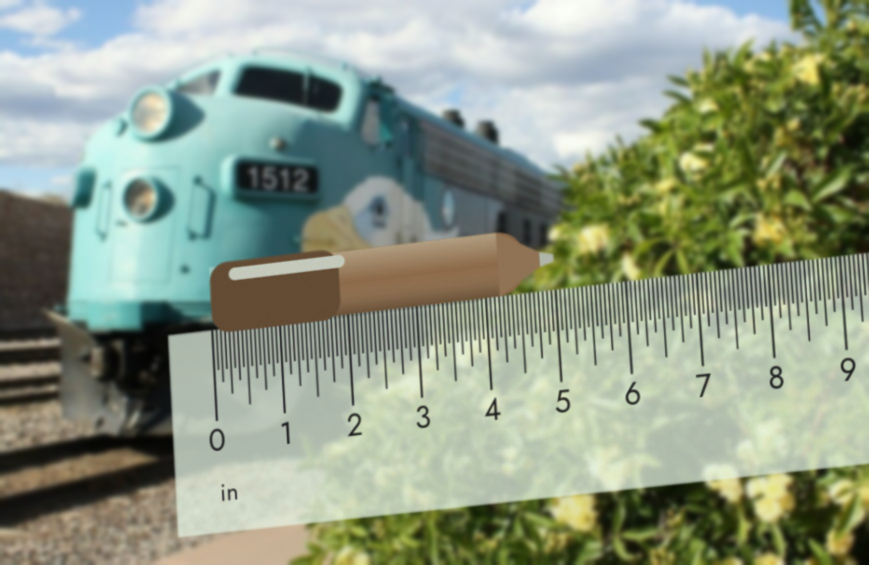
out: 5 in
